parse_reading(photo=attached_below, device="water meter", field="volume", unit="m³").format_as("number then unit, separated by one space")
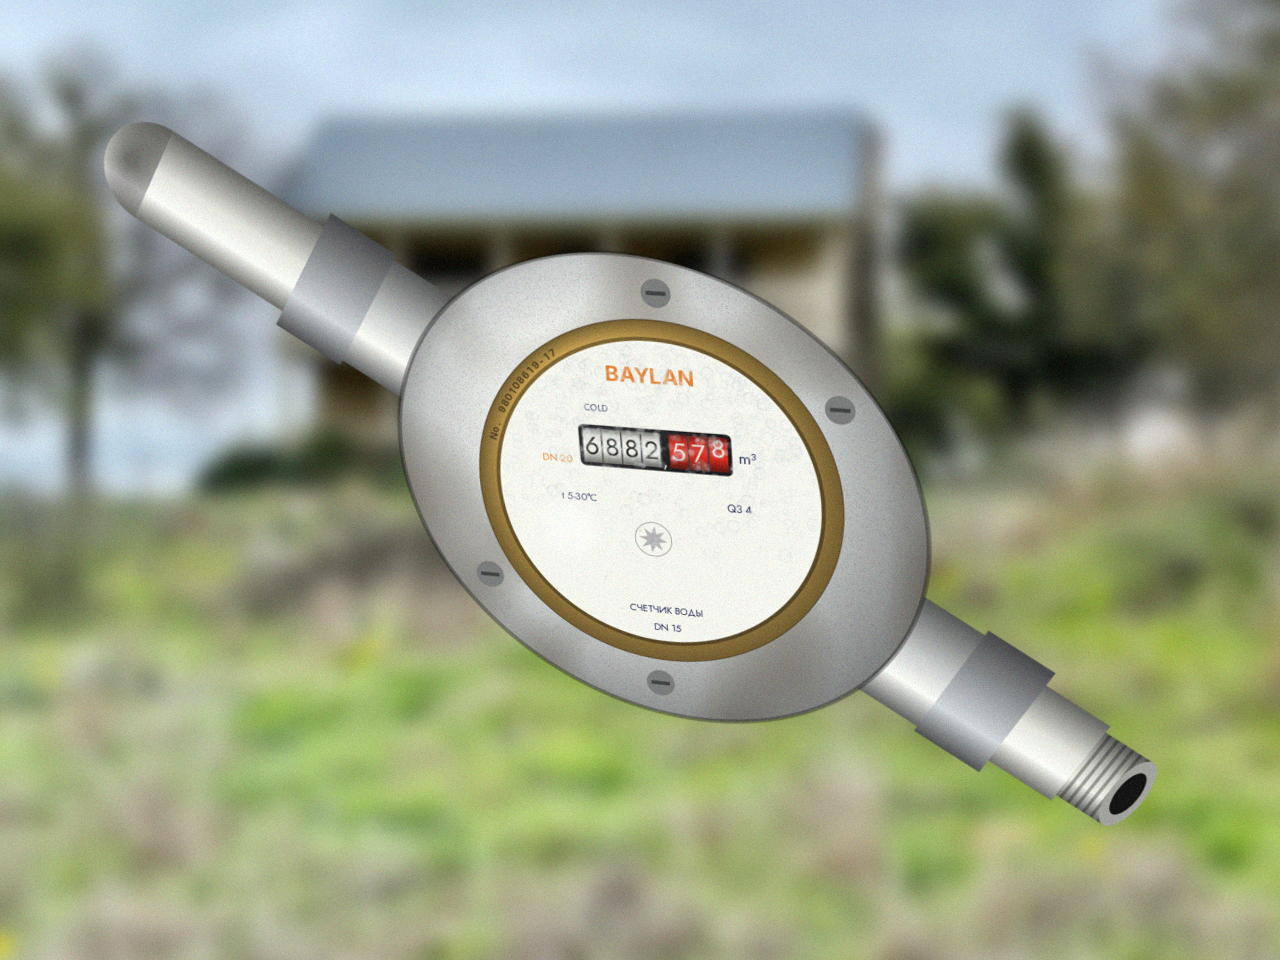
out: 6882.578 m³
